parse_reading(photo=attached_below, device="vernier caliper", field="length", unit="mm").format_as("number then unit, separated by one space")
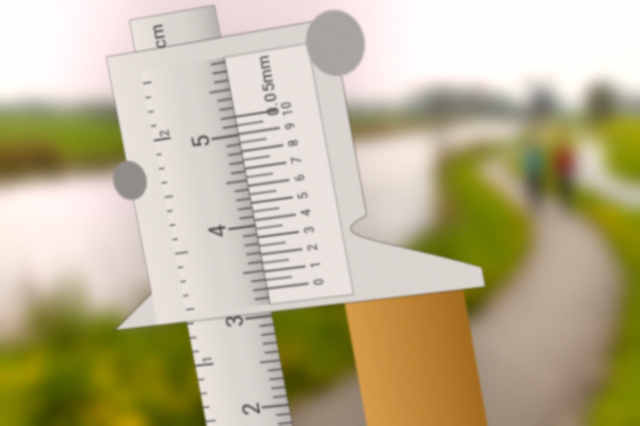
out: 33.0 mm
